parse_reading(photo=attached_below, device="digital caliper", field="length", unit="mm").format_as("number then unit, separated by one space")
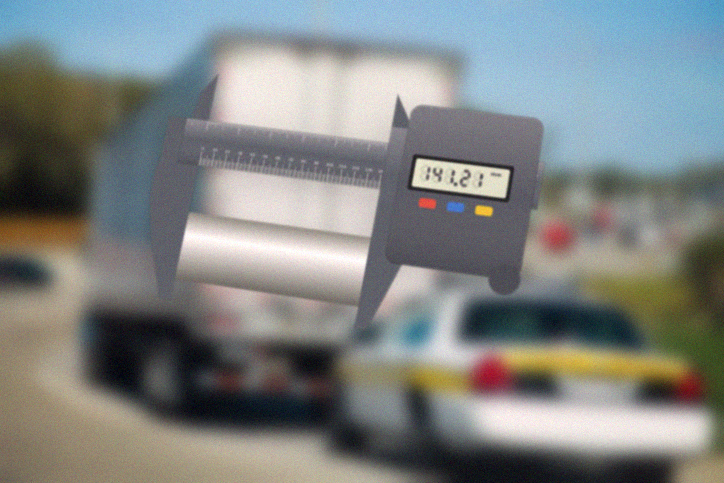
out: 141.21 mm
